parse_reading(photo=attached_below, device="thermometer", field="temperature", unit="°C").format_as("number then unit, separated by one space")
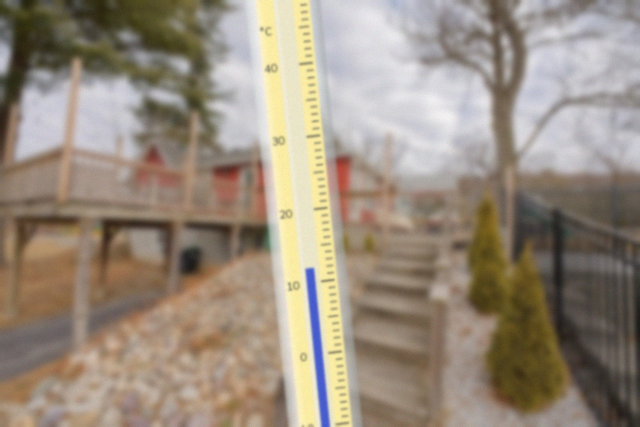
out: 12 °C
